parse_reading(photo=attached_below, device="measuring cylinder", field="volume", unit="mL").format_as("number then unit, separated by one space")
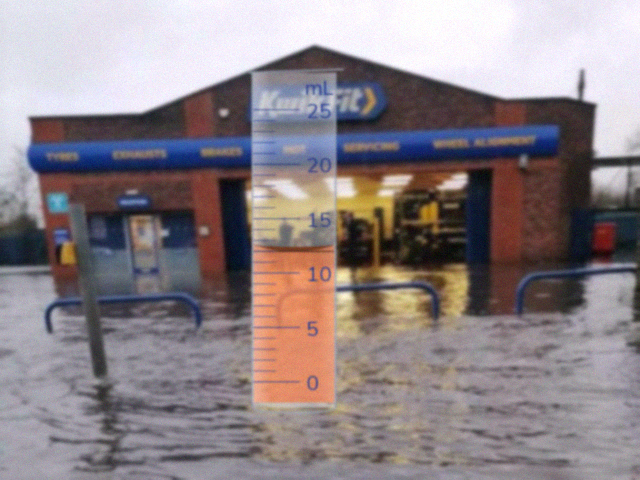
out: 12 mL
